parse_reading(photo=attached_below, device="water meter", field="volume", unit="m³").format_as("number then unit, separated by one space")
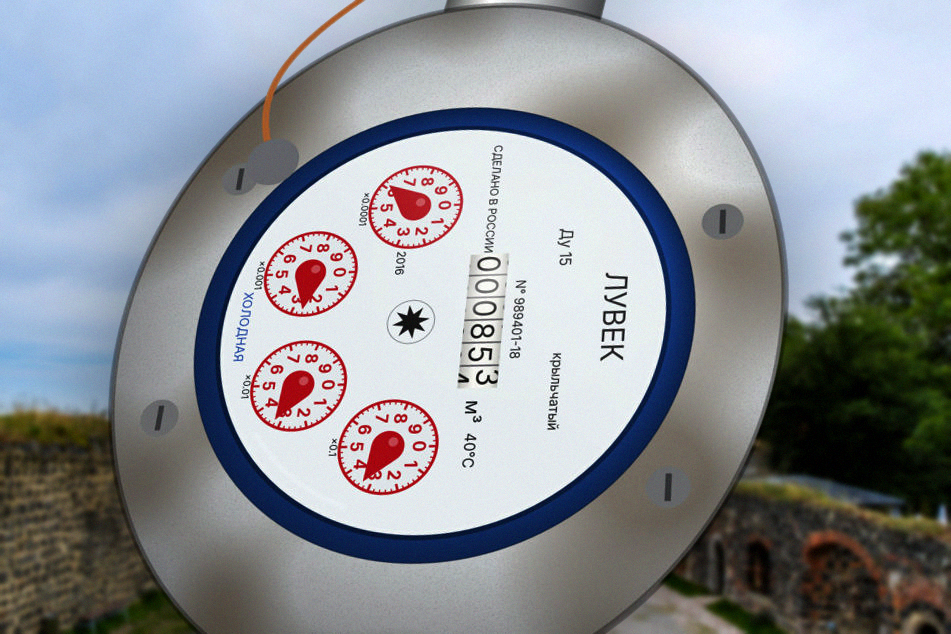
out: 853.3326 m³
